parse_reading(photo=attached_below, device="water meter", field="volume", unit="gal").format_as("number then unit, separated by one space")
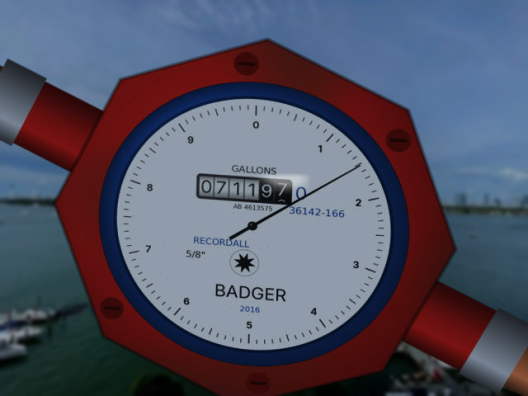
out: 711971.5 gal
